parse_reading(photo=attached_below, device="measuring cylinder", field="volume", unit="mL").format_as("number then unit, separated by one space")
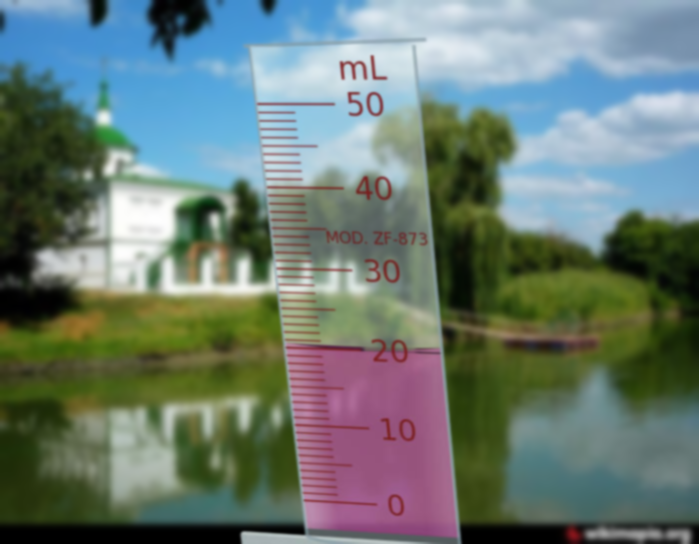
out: 20 mL
